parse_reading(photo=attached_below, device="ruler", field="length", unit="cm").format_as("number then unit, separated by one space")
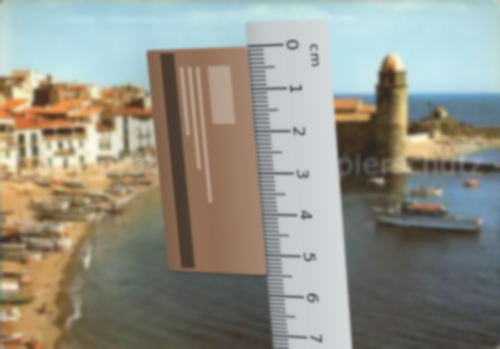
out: 5.5 cm
